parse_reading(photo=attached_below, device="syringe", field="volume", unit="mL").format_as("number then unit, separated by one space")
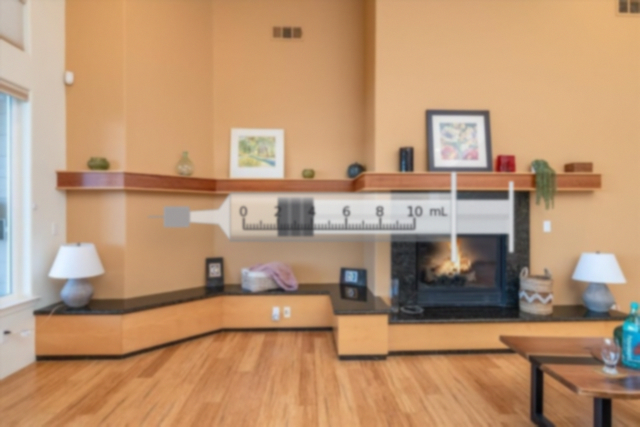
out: 2 mL
